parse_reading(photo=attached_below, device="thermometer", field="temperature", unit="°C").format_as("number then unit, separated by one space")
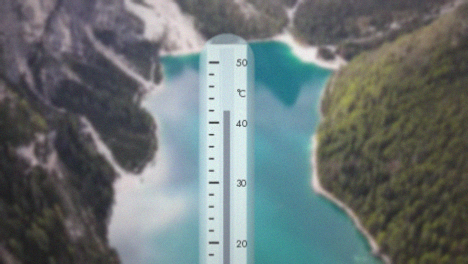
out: 42 °C
